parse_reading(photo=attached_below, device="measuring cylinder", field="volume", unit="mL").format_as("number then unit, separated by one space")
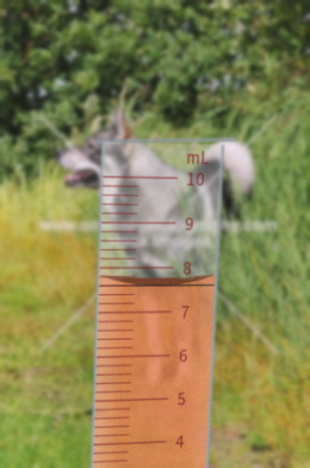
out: 7.6 mL
